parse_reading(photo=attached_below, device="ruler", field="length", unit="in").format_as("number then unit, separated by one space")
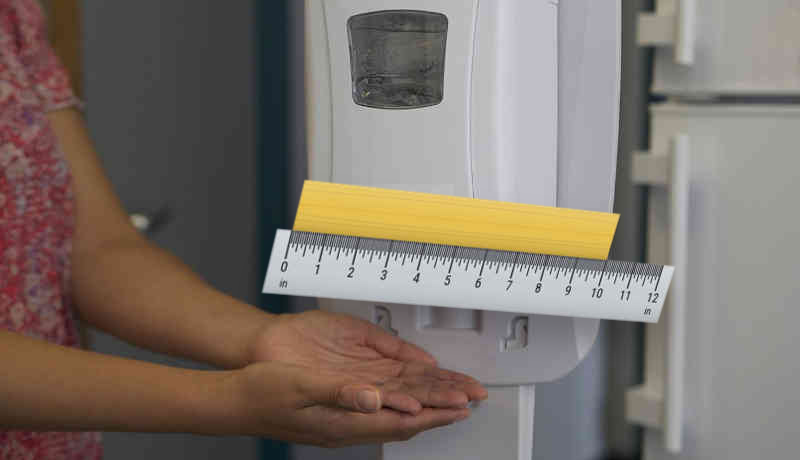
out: 10 in
